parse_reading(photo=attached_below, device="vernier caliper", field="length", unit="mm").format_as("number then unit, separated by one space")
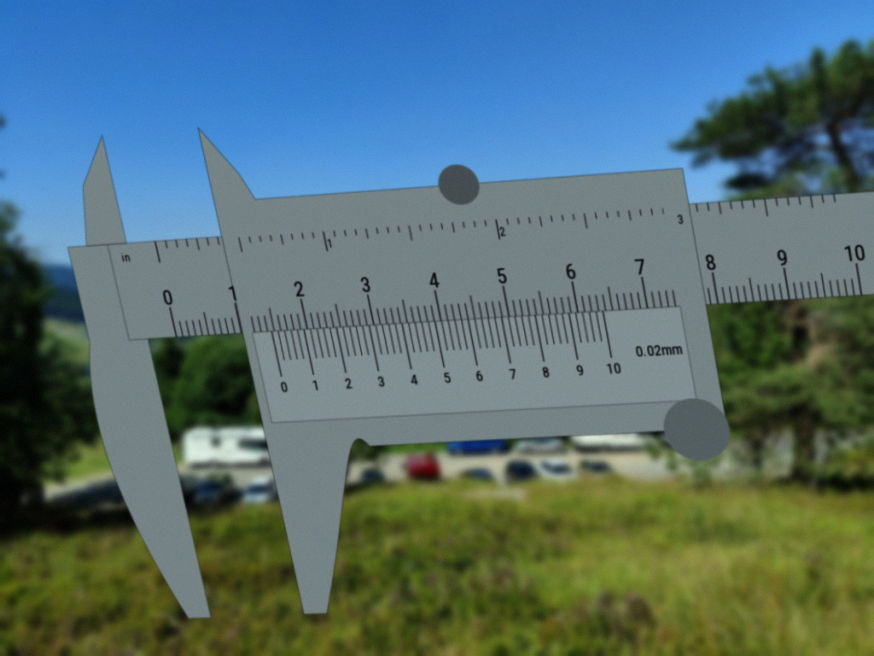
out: 14.6 mm
